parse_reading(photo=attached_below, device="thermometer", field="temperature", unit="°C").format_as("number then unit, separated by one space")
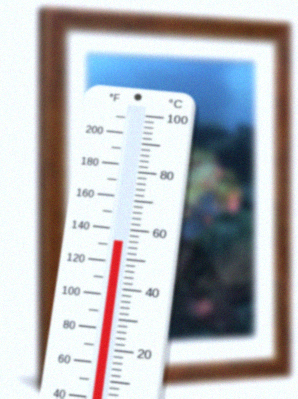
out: 56 °C
